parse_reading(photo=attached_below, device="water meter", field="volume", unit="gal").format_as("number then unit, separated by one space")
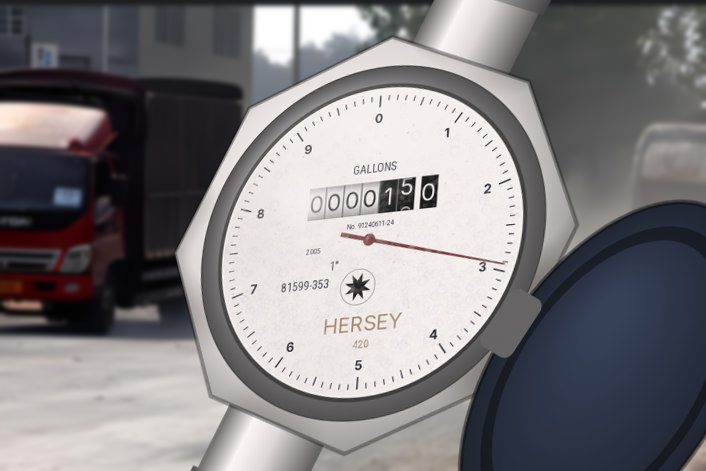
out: 152.9 gal
